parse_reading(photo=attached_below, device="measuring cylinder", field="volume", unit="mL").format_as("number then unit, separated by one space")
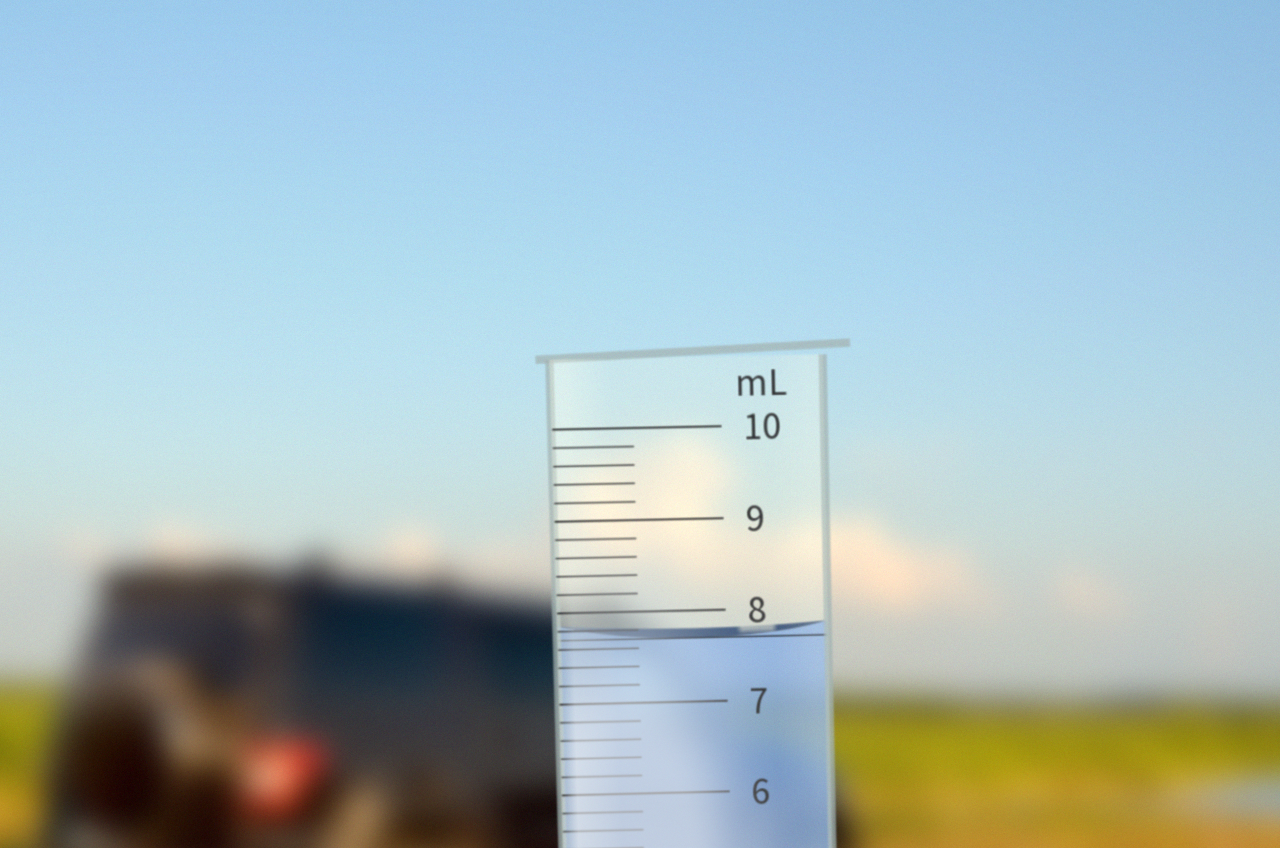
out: 7.7 mL
